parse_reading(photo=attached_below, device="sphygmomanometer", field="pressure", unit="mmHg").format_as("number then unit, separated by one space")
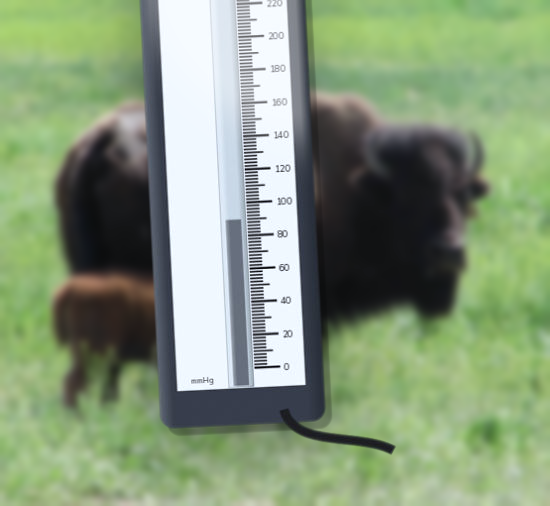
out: 90 mmHg
